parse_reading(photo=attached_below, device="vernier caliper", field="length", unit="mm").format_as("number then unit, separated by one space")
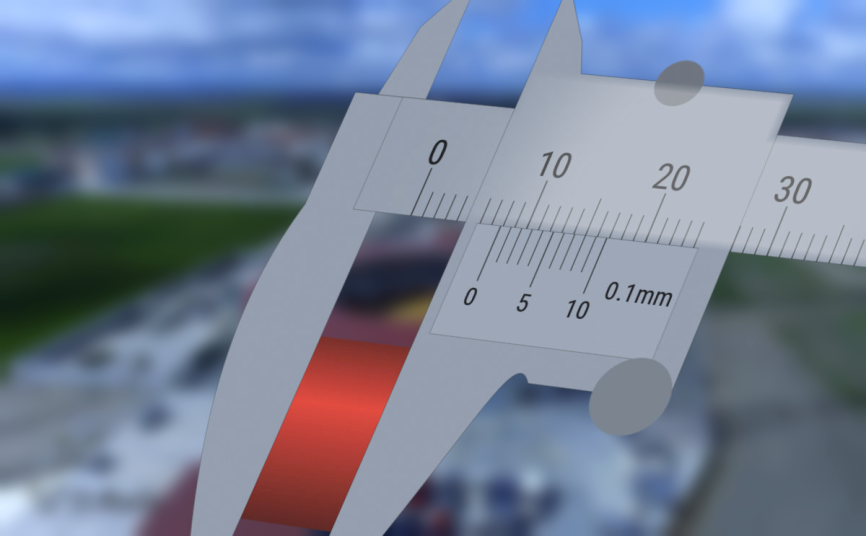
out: 7.8 mm
